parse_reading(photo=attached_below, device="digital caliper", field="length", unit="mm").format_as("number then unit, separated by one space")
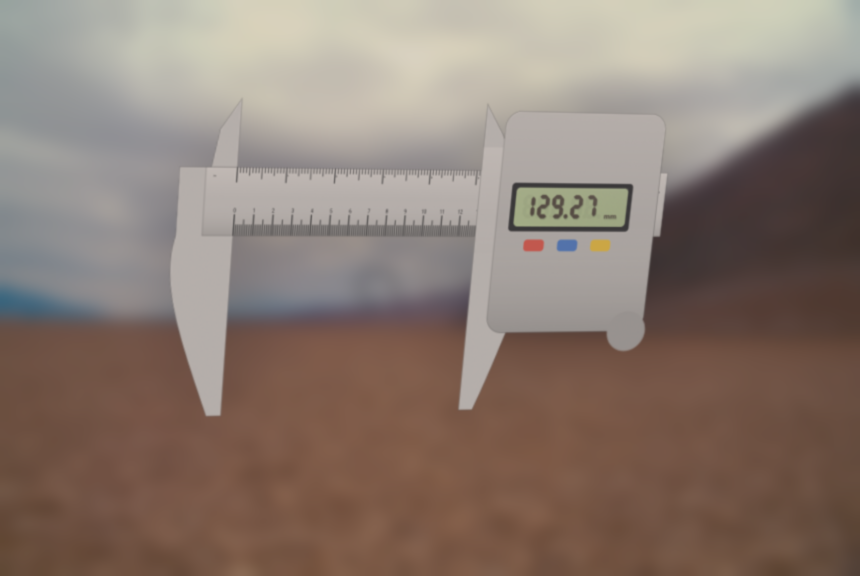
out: 129.27 mm
